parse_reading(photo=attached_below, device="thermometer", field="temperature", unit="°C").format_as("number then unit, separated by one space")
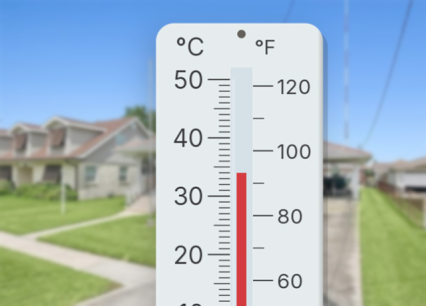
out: 34 °C
